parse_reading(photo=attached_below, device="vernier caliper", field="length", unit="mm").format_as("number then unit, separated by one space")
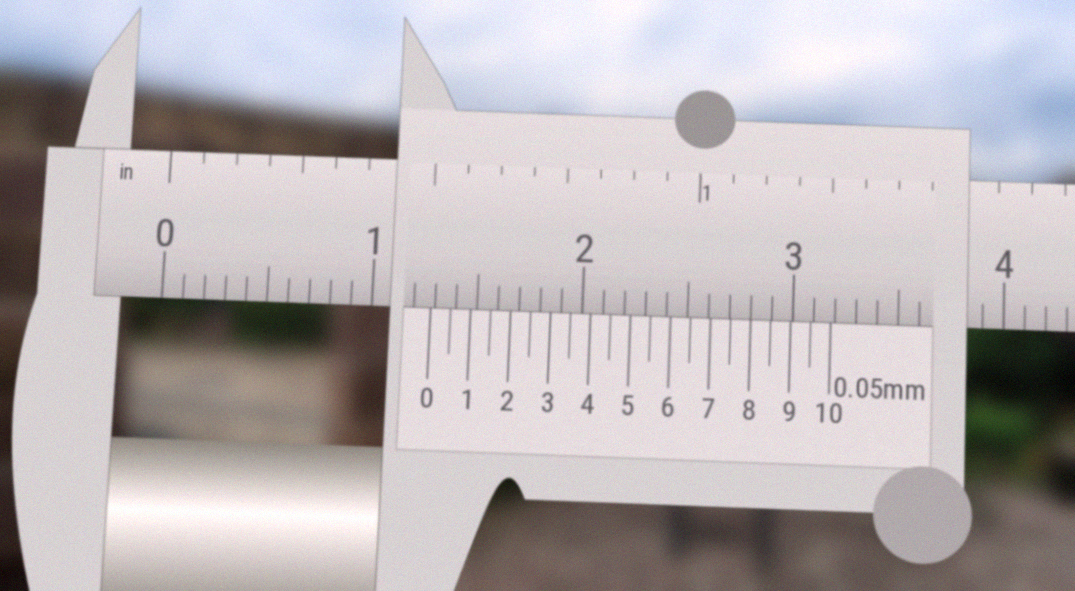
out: 12.8 mm
